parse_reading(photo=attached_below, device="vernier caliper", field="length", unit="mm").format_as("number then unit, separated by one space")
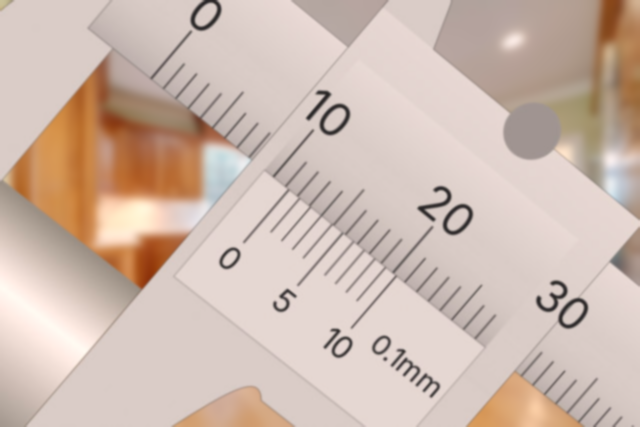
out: 11.3 mm
